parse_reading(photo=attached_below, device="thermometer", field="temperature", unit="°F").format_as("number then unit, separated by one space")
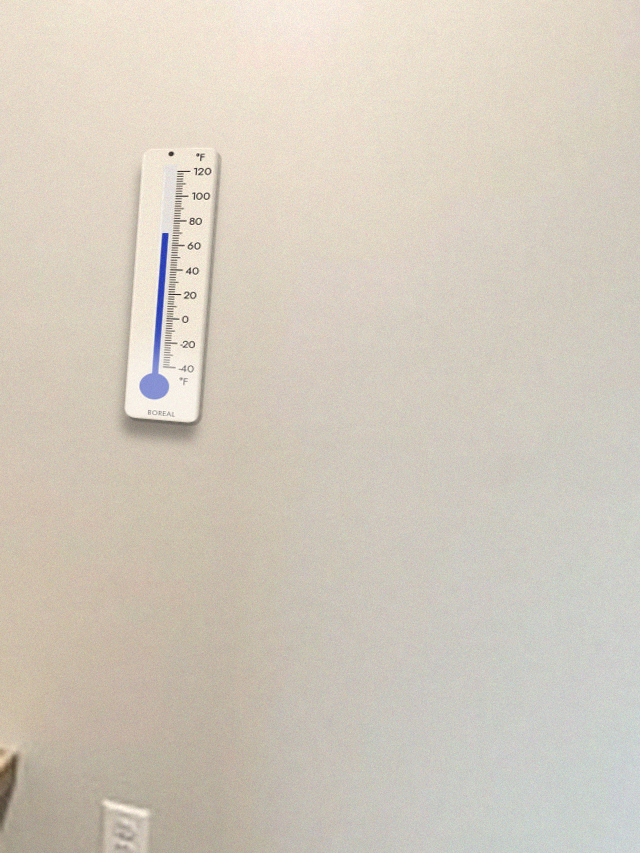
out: 70 °F
